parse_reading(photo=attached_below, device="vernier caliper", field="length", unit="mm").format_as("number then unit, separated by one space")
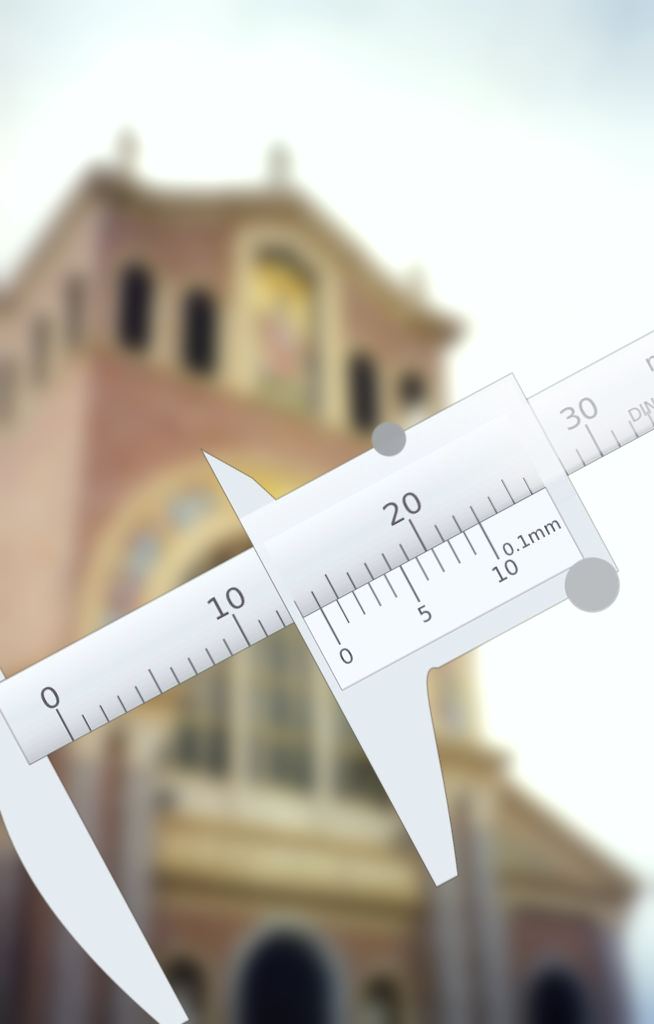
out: 14.0 mm
